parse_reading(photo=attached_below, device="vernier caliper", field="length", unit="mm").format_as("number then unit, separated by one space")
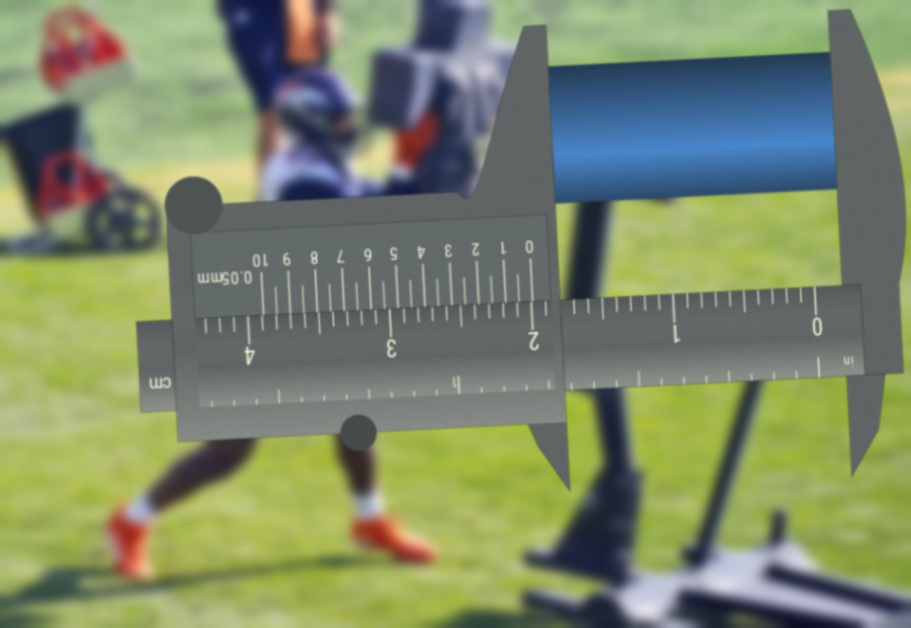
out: 19.9 mm
